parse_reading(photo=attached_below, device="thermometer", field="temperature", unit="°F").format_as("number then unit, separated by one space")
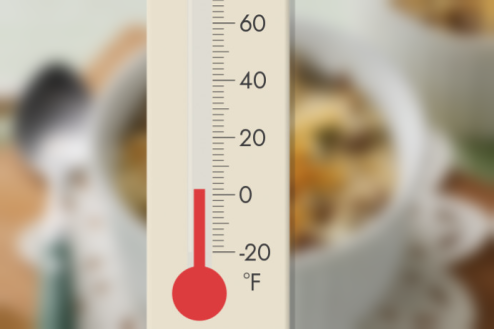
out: 2 °F
